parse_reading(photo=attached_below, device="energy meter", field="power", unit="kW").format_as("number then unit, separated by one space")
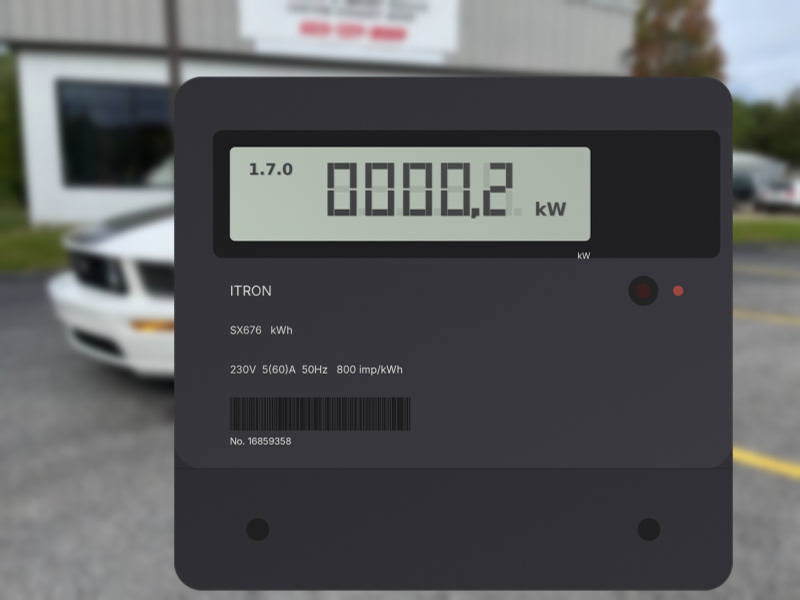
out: 0.2 kW
